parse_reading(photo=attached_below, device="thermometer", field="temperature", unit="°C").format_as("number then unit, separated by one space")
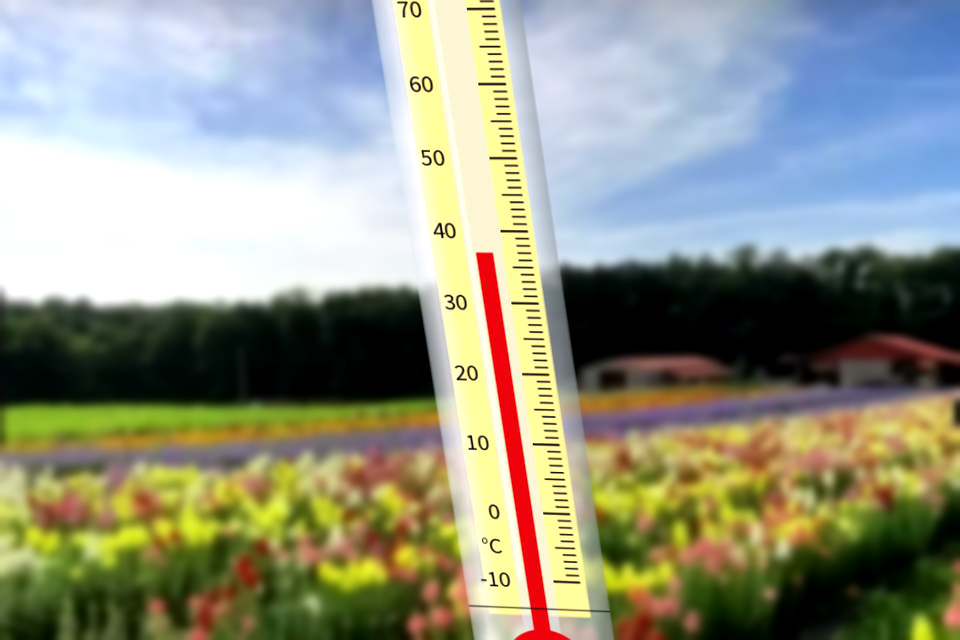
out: 37 °C
